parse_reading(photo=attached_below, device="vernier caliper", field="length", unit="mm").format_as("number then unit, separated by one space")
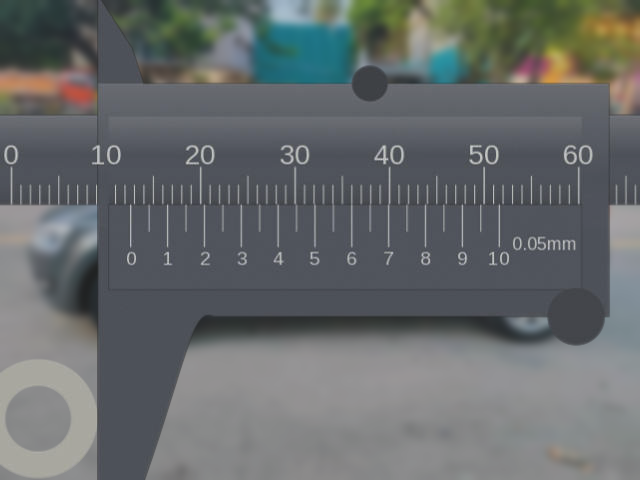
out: 12.6 mm
